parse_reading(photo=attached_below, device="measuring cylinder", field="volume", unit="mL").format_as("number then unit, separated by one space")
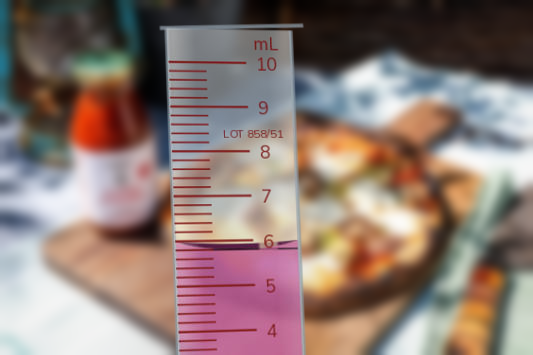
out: 5.8 mL
